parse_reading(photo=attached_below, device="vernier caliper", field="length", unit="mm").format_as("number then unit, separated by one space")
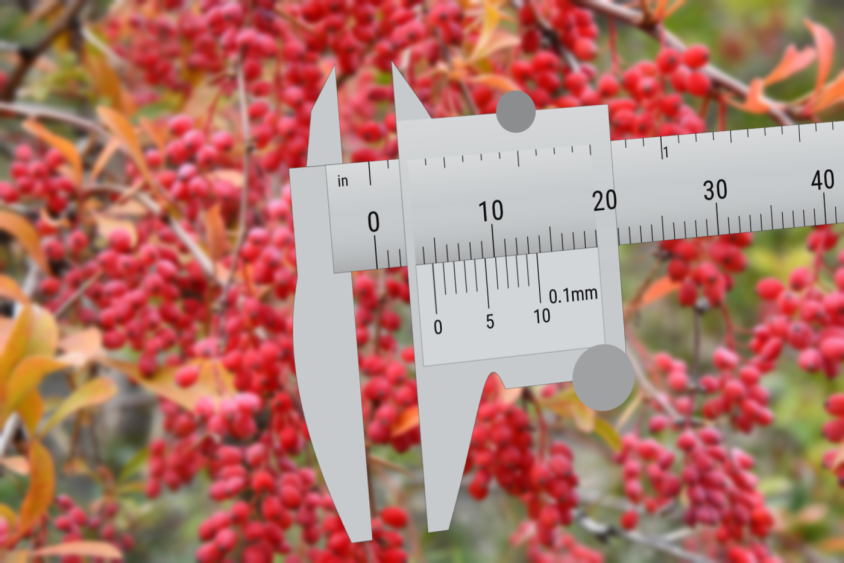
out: 4.7 mm
